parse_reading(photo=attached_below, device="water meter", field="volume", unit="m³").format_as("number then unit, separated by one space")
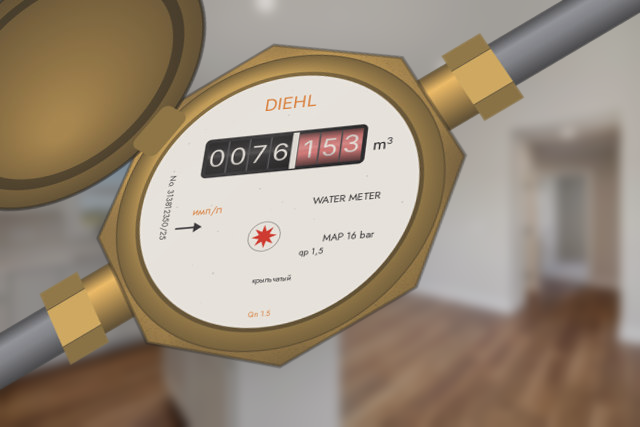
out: 76.153 m³
